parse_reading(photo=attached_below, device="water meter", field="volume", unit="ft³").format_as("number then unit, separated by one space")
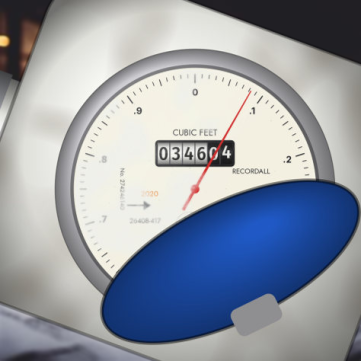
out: 34604.08 ft³
